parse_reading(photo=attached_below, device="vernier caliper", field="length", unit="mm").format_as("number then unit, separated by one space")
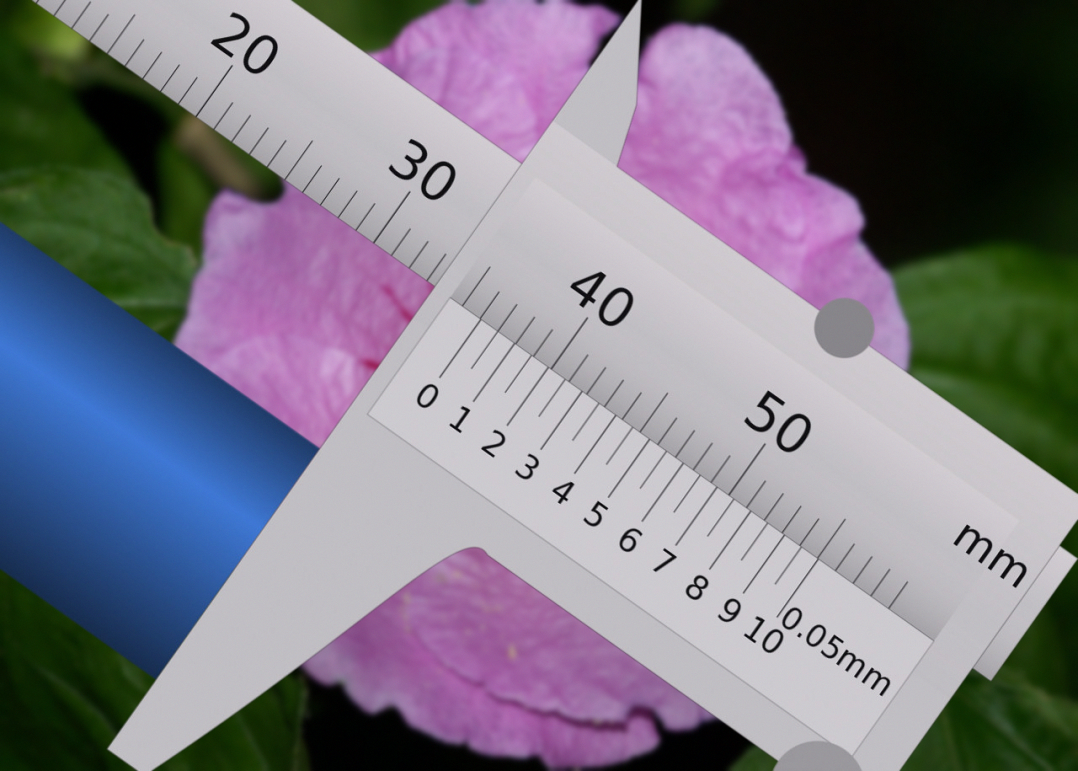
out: 36.05 mm
